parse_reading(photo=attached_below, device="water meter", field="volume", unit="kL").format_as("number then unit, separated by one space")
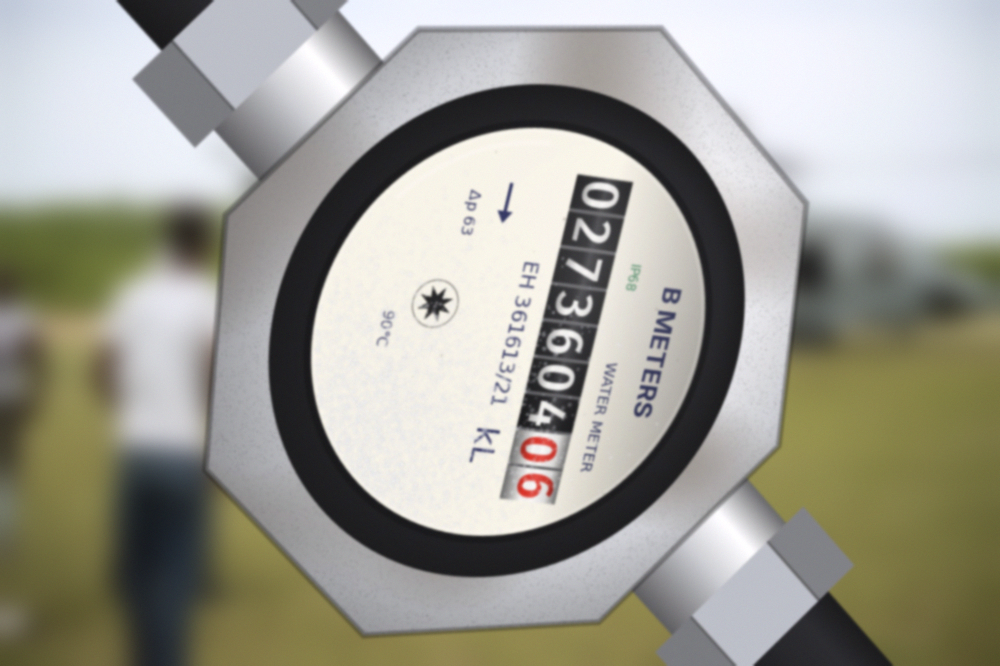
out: 273604.06 kL
